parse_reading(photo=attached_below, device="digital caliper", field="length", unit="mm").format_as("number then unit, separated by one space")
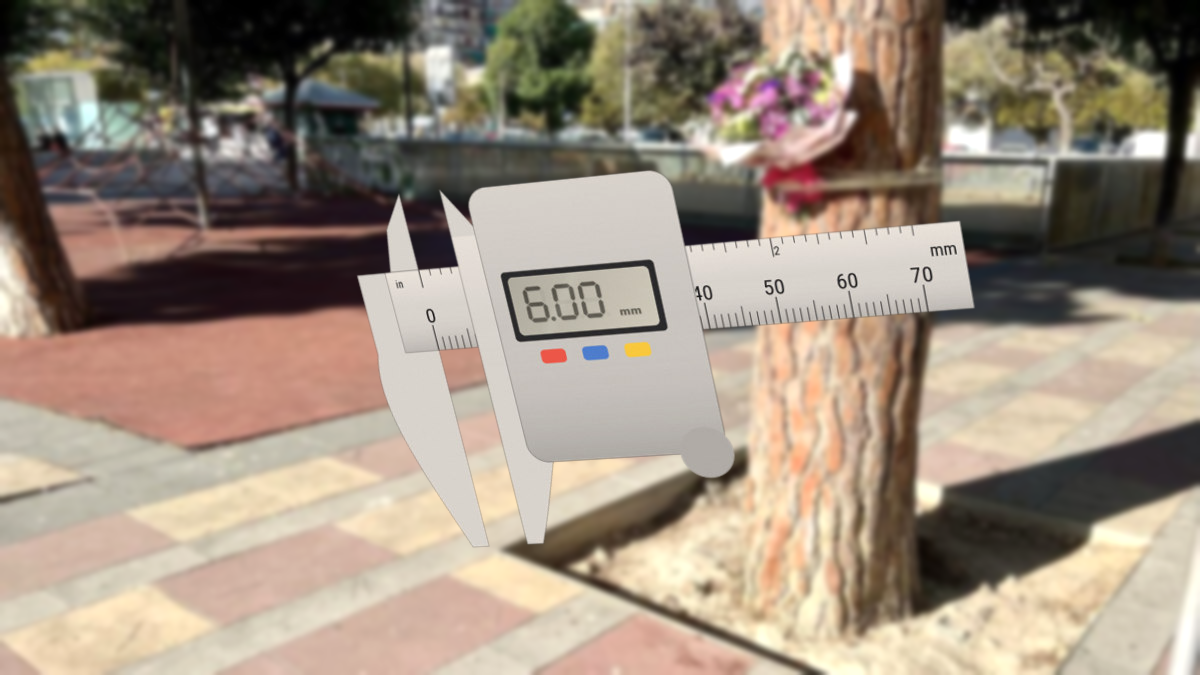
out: 6.00 mm
